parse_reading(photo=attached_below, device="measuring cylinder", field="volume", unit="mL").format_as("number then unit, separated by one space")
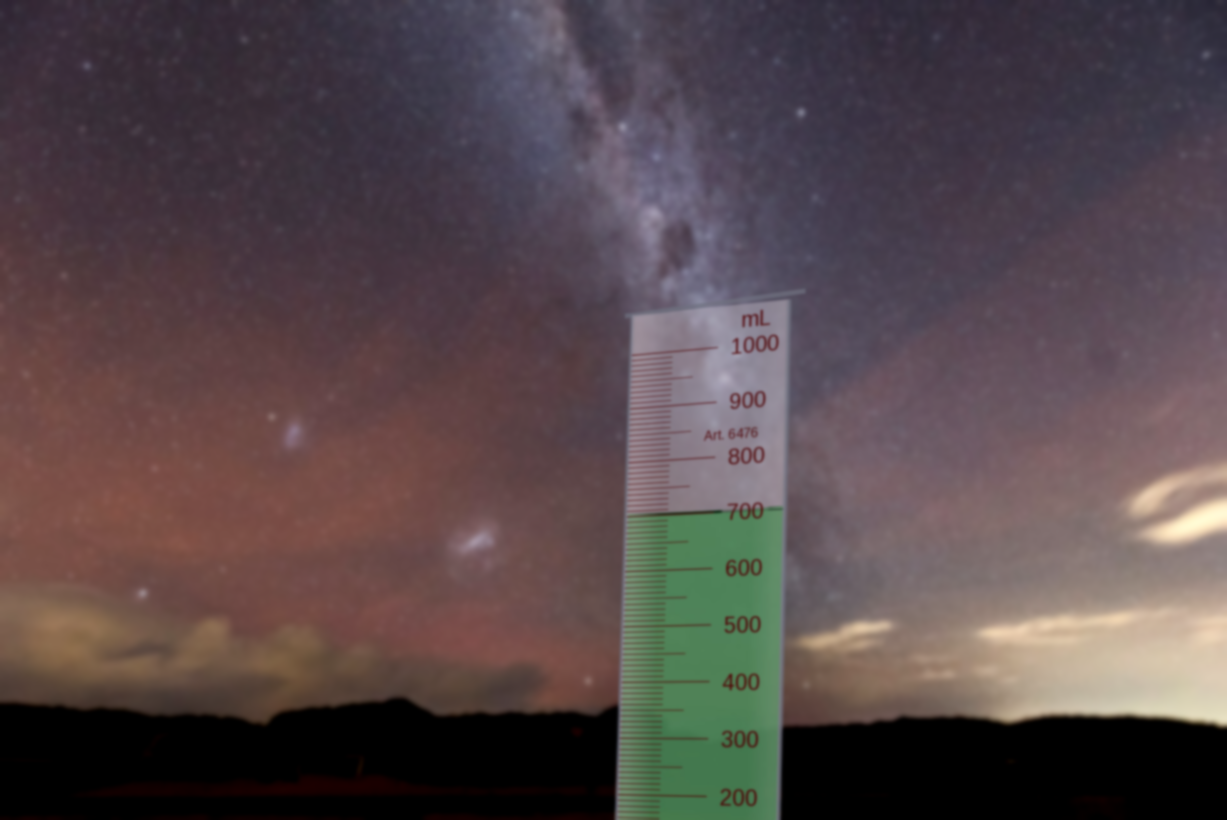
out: 700 mL
